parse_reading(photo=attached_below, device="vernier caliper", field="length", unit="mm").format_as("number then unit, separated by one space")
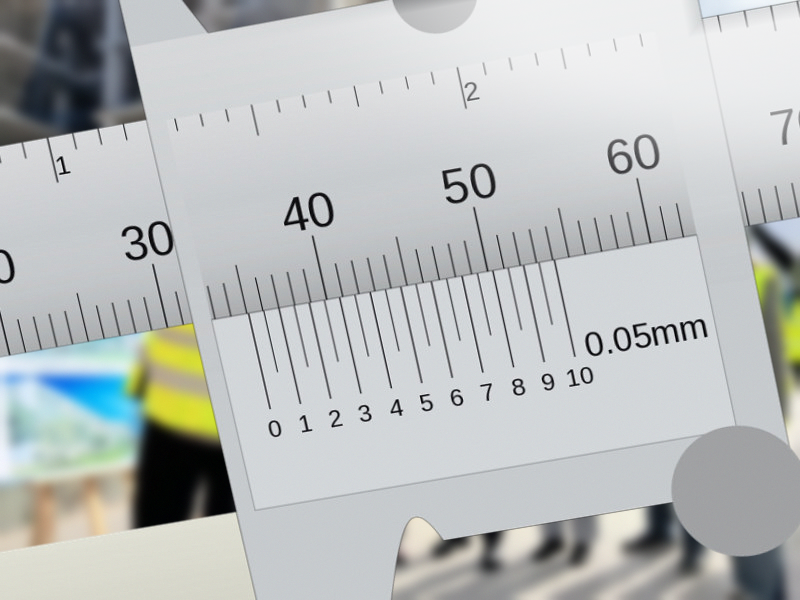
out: 35.1 mm
